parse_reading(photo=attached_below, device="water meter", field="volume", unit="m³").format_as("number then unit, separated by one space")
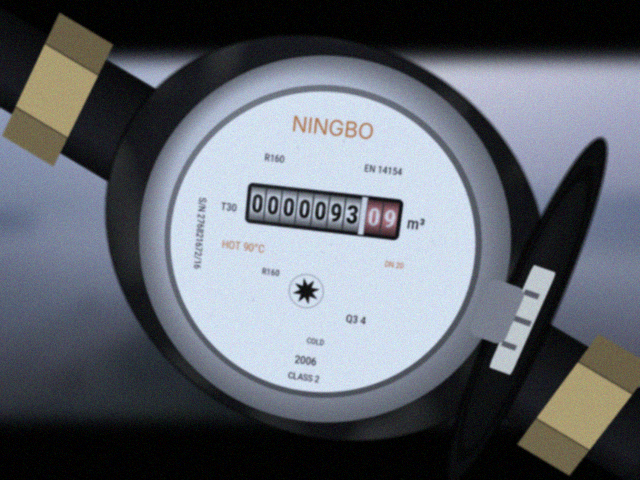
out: 93.09 m³
